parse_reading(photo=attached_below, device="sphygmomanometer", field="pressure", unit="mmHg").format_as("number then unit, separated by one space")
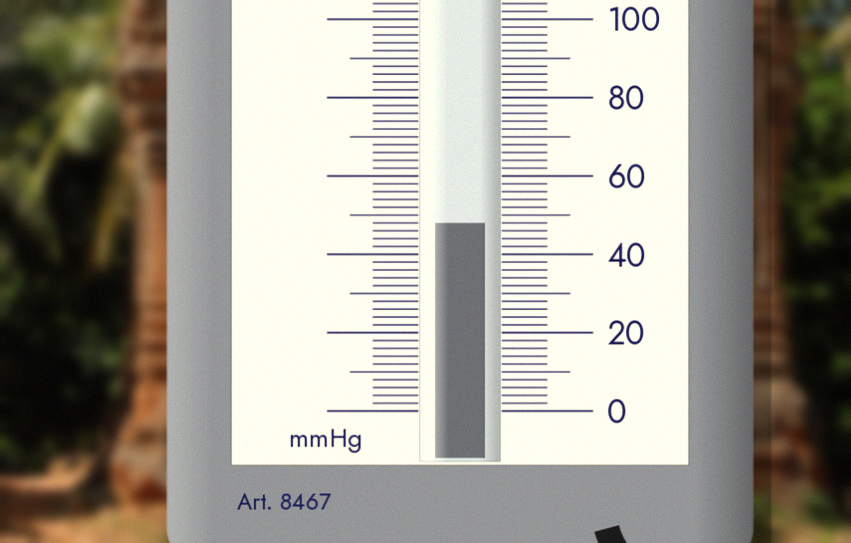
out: 48 mmHg
